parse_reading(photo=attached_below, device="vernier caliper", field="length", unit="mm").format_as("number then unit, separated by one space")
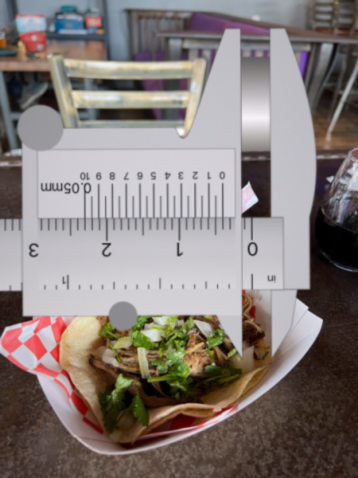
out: 4.0 mm
